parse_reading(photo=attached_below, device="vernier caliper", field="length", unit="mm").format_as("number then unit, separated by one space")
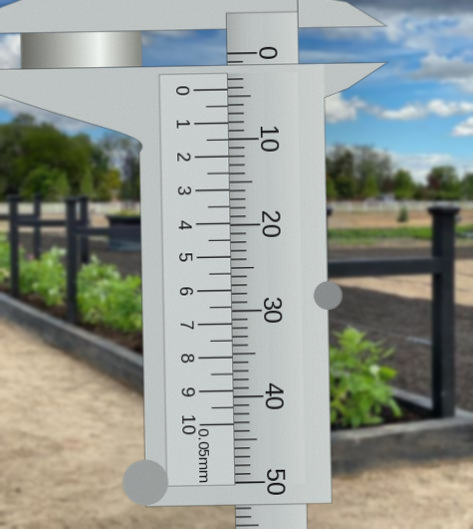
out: 4.2 mm
